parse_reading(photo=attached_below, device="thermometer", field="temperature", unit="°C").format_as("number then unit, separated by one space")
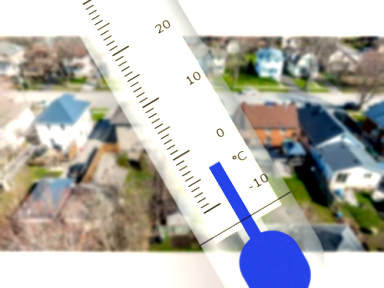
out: -4 °C
